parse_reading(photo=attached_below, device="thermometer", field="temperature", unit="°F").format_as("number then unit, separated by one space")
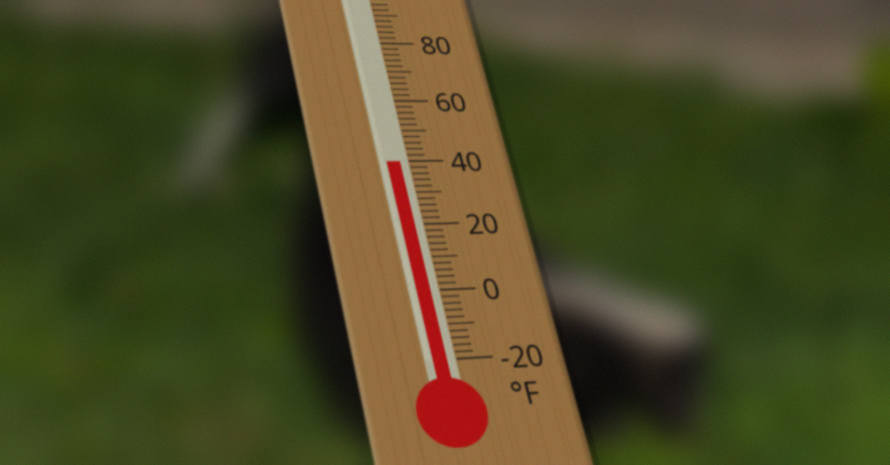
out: 40 °F
